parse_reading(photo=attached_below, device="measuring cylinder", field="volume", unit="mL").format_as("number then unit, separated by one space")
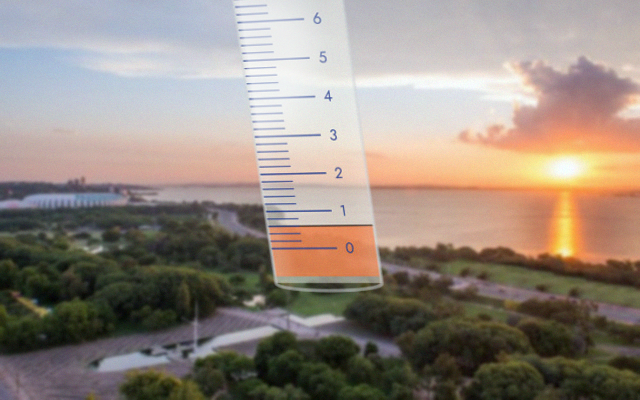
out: 0.6 mL
